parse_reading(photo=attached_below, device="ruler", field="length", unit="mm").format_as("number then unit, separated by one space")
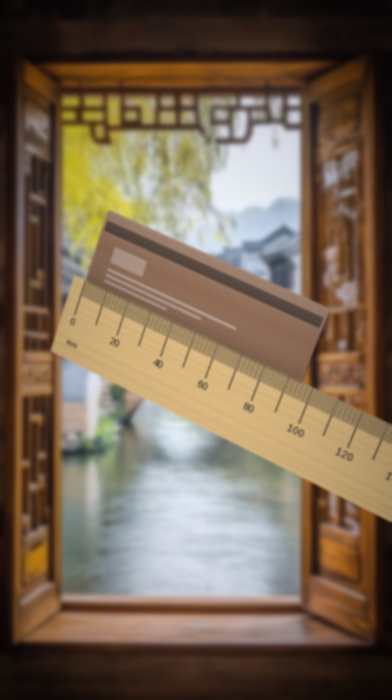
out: 95 mm
